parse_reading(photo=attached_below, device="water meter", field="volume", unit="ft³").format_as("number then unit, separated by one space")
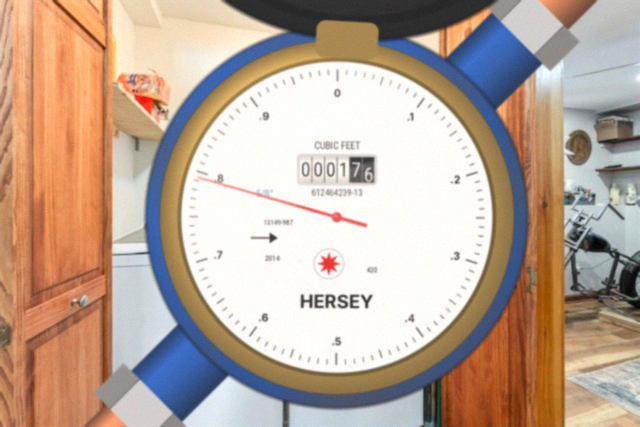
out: 175.79 ft³
